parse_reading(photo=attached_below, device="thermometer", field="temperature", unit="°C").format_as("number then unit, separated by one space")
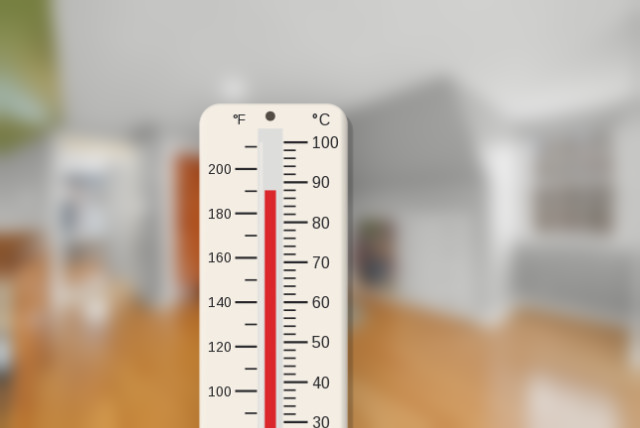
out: 88 °C
